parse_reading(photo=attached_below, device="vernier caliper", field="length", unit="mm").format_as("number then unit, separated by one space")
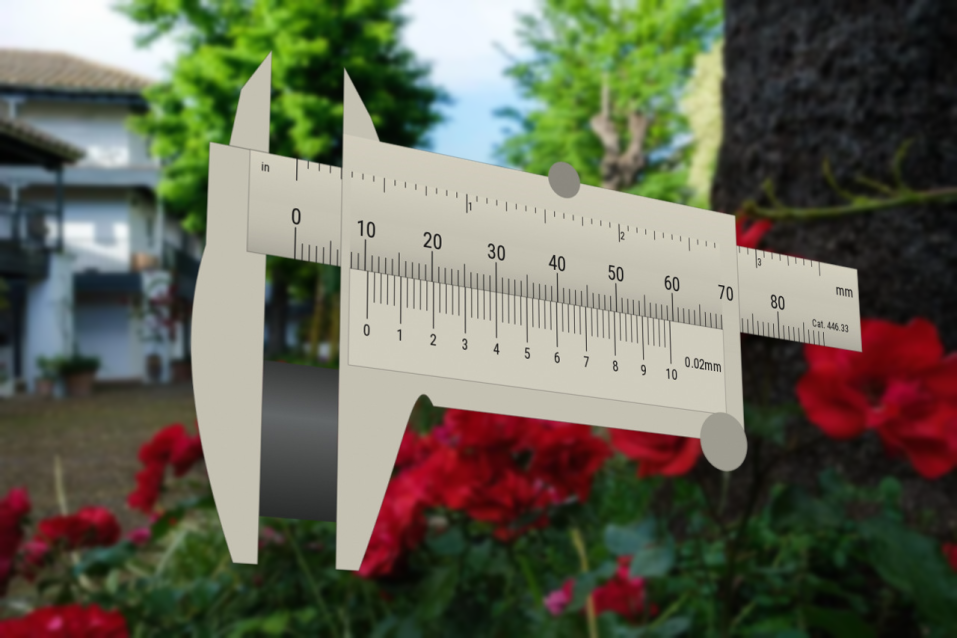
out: 10.4 mm
